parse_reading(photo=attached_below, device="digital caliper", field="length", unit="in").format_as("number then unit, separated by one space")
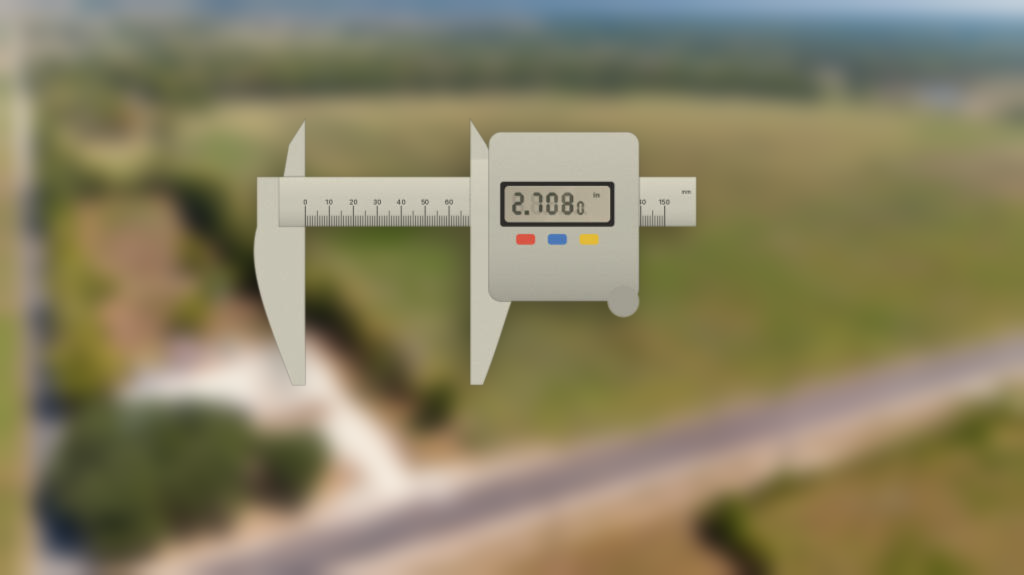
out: 2.7080 in
